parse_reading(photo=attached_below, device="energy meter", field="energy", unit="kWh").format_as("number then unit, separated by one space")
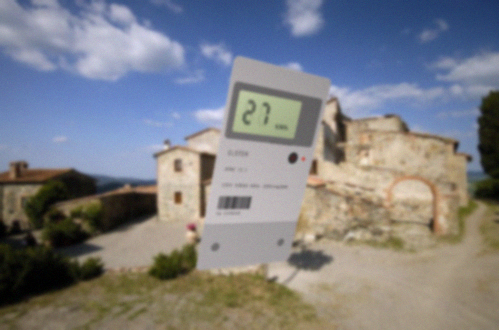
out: 27 kWh
